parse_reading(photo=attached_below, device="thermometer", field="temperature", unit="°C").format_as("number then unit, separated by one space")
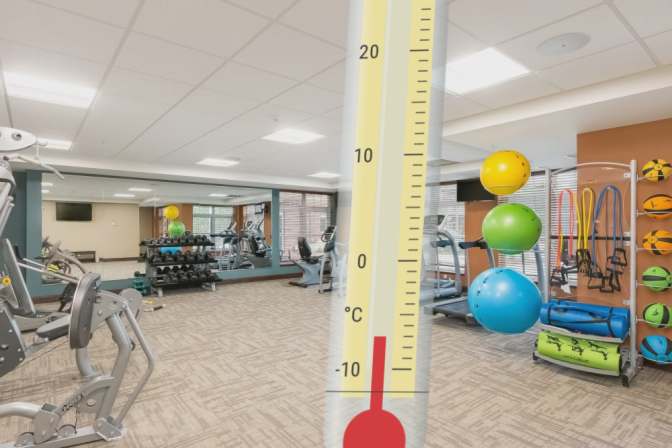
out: -7 °C
